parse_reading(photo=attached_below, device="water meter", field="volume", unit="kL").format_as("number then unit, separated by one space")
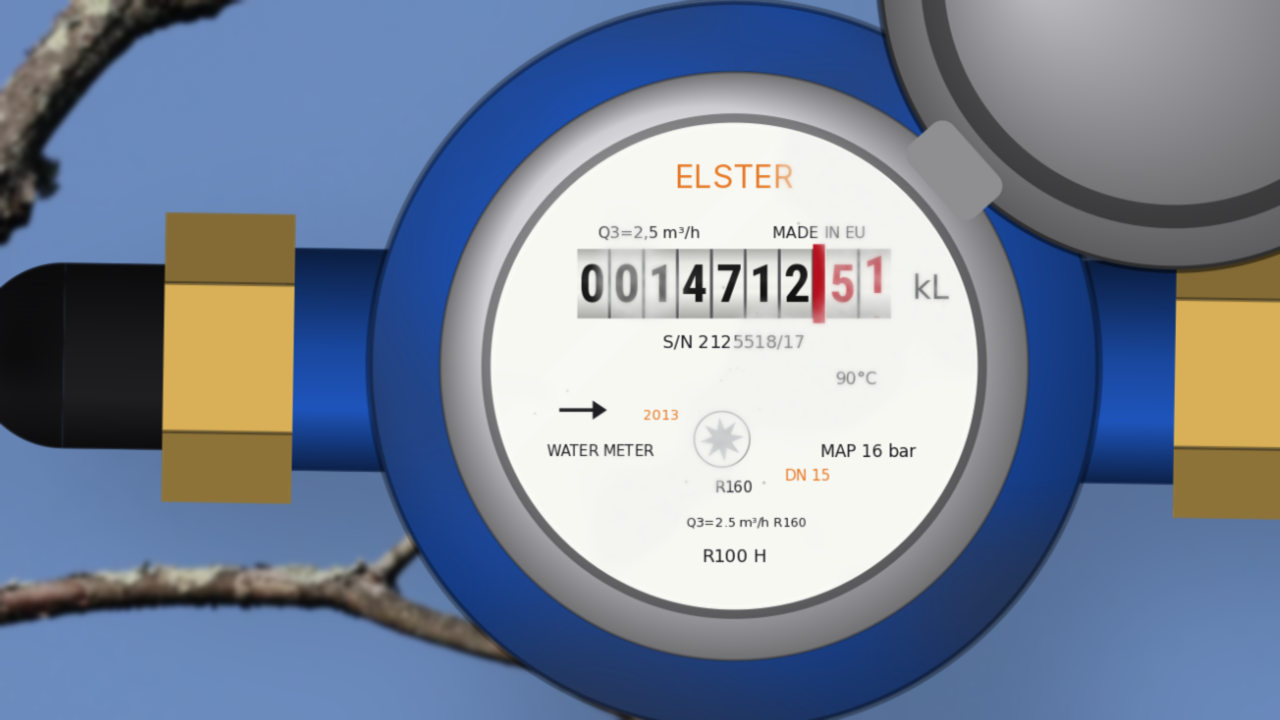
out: 14712.51 kL
